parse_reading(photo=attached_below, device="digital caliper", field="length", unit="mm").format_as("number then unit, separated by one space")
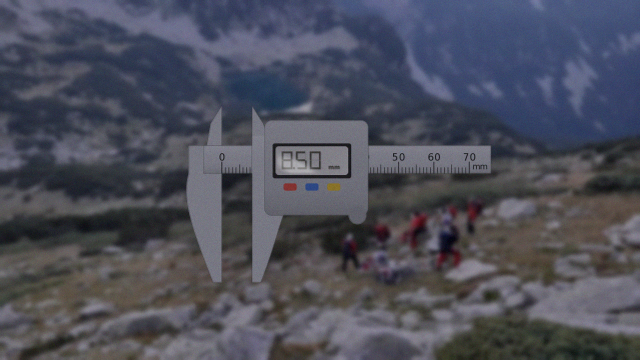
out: 8.50 mm
